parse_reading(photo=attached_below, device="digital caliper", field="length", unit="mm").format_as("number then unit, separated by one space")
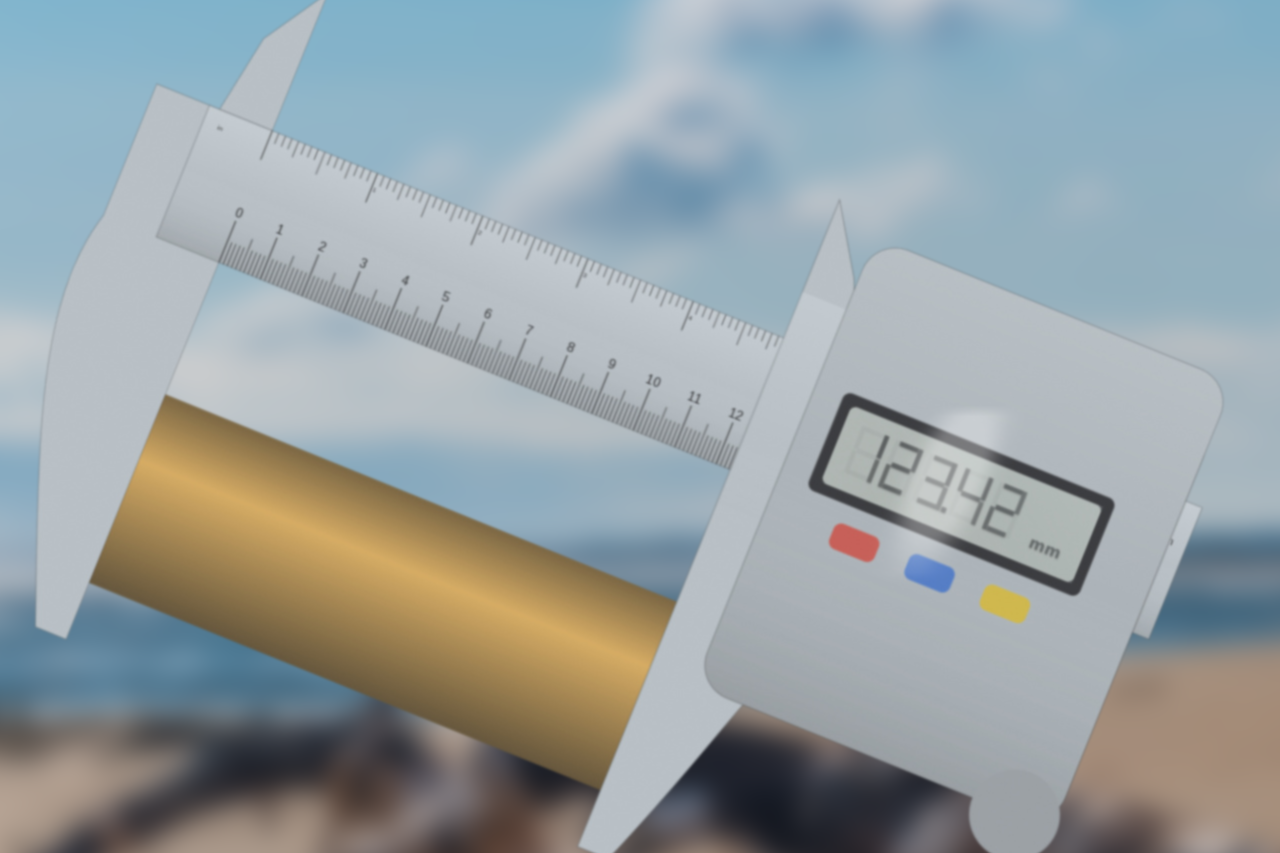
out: 123.42 mm
